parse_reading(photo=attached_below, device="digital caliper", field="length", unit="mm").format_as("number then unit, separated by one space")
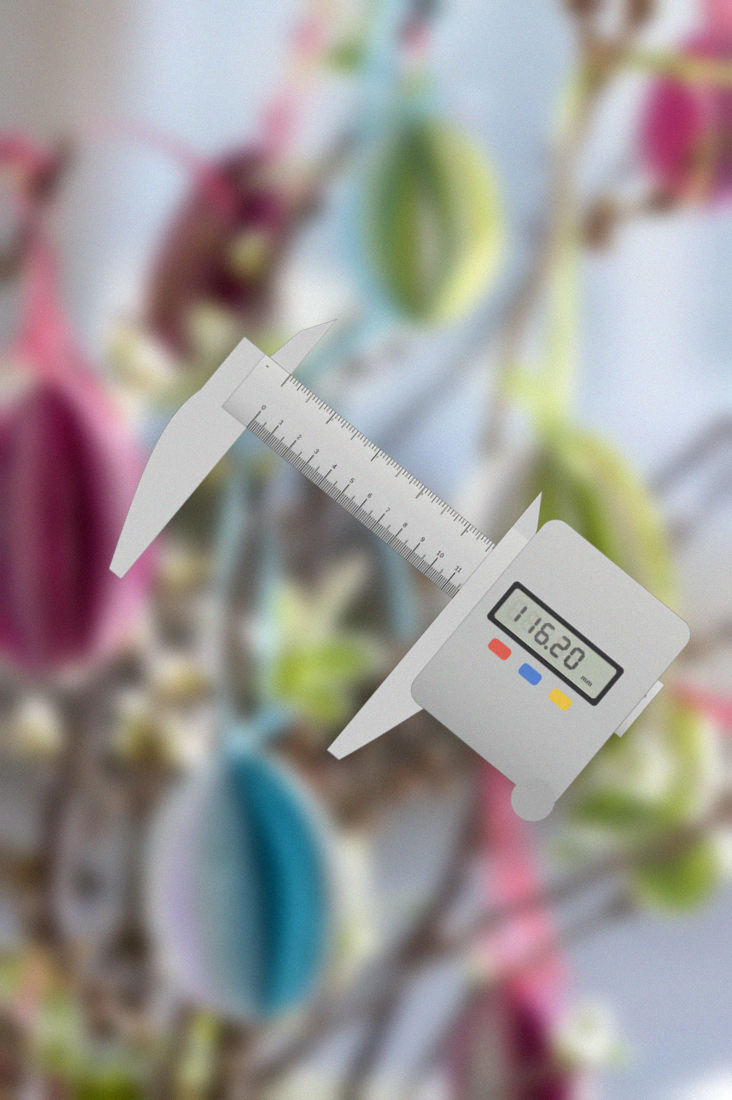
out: 116.20 mm
